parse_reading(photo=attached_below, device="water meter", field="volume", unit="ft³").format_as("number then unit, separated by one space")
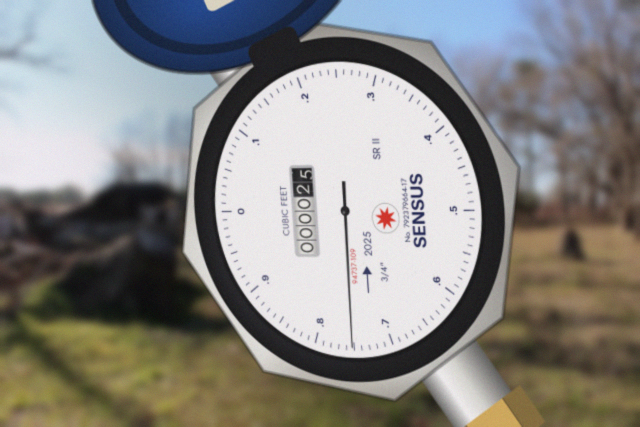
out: 24.75 ft³
